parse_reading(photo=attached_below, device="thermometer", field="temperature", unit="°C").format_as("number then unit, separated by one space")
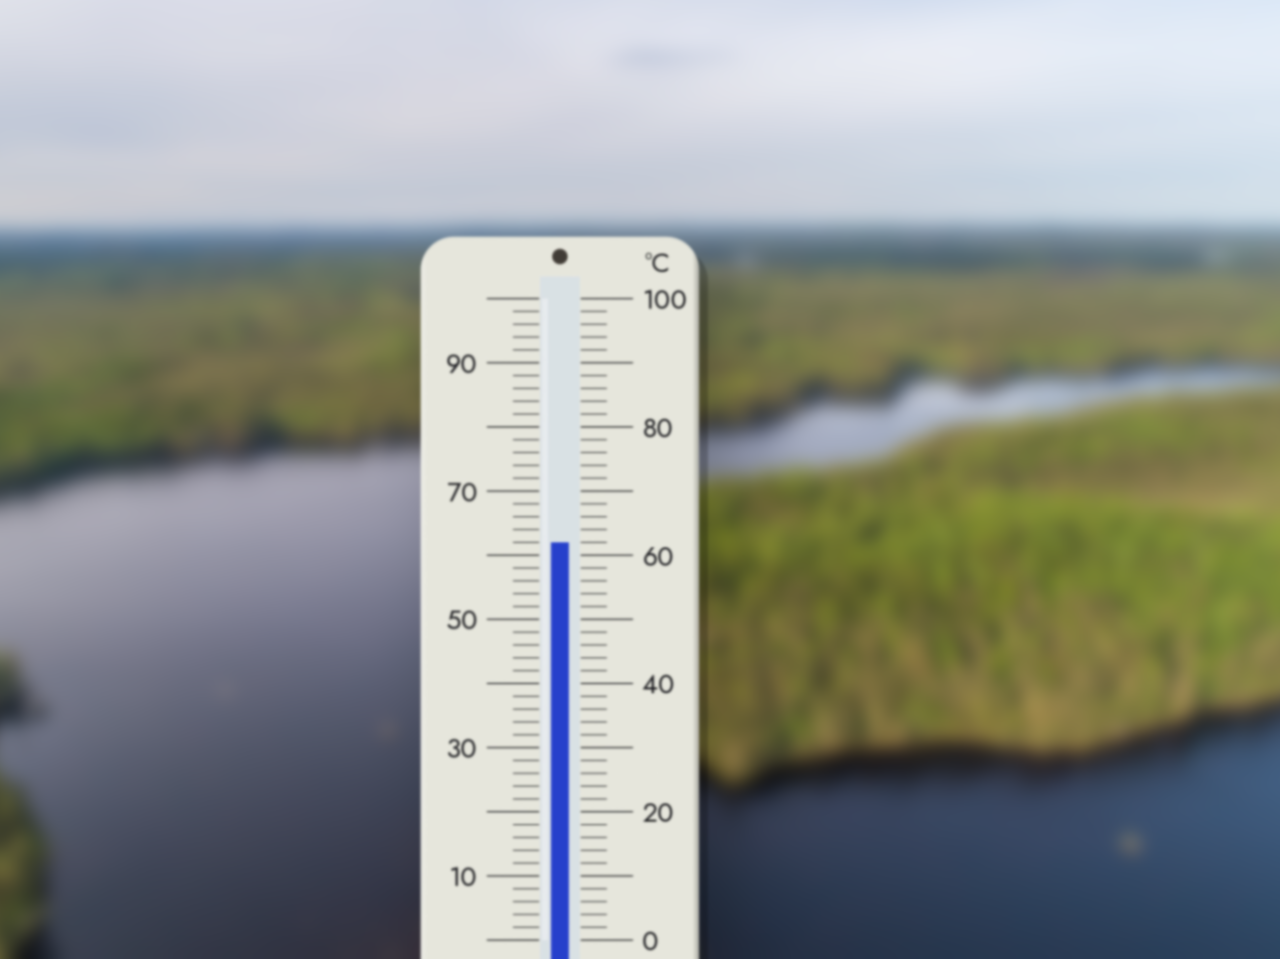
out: 62 °C
